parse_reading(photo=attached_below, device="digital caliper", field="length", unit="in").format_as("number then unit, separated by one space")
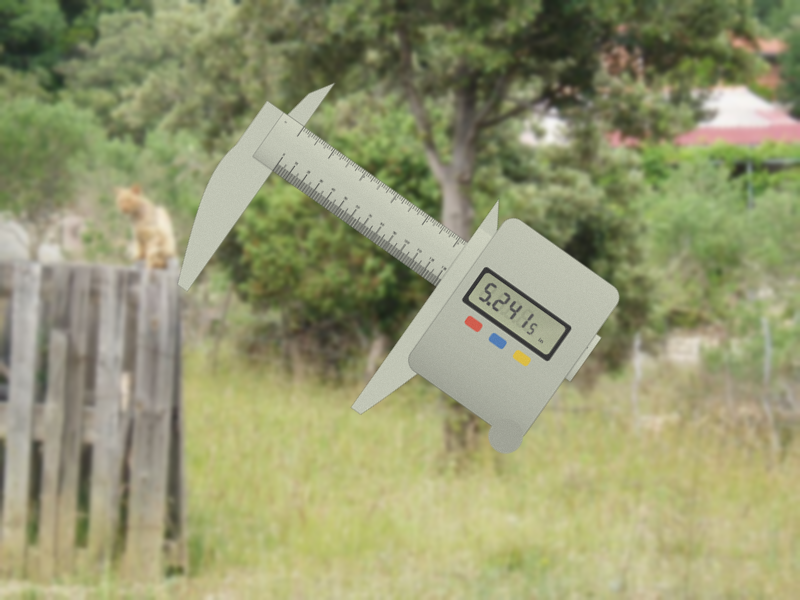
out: 5.2415 in
